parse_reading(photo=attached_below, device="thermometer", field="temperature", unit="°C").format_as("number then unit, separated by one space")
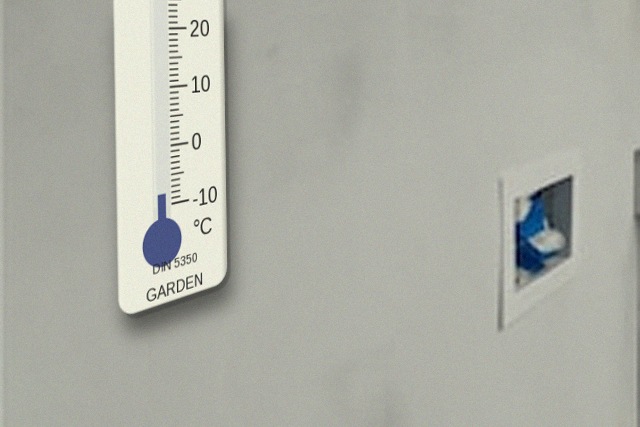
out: -8 °C
